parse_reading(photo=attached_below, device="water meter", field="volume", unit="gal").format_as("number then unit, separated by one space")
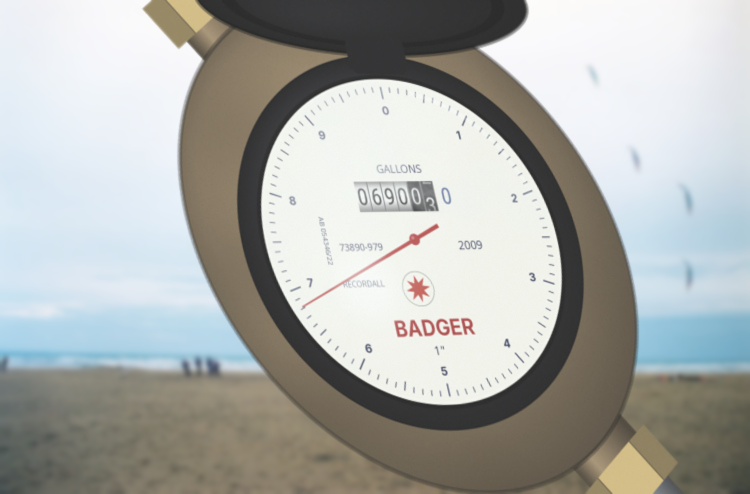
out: 690026.8 gal
